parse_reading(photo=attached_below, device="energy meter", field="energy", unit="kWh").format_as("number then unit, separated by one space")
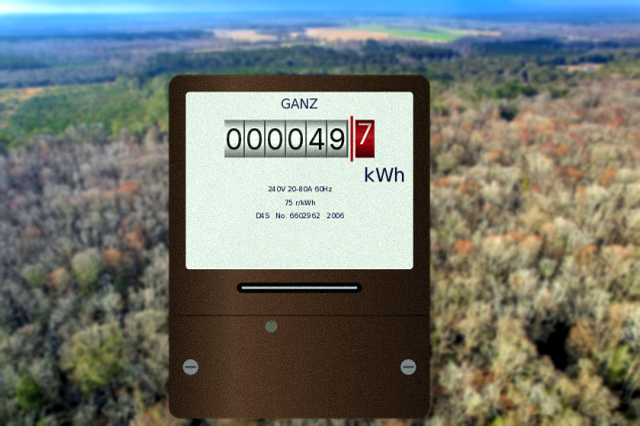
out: 49.7 kWh
